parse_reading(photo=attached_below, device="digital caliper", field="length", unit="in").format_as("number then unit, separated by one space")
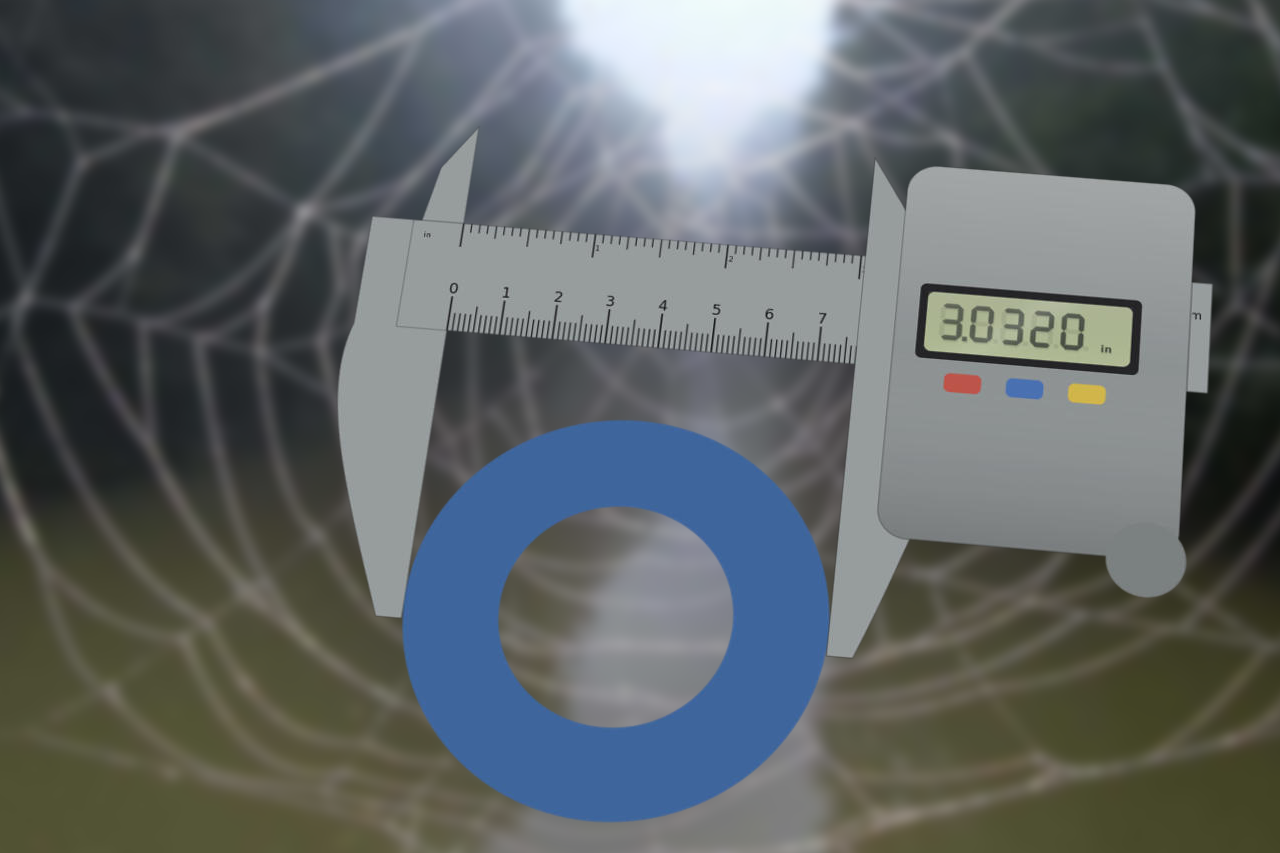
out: 3.0320 in
